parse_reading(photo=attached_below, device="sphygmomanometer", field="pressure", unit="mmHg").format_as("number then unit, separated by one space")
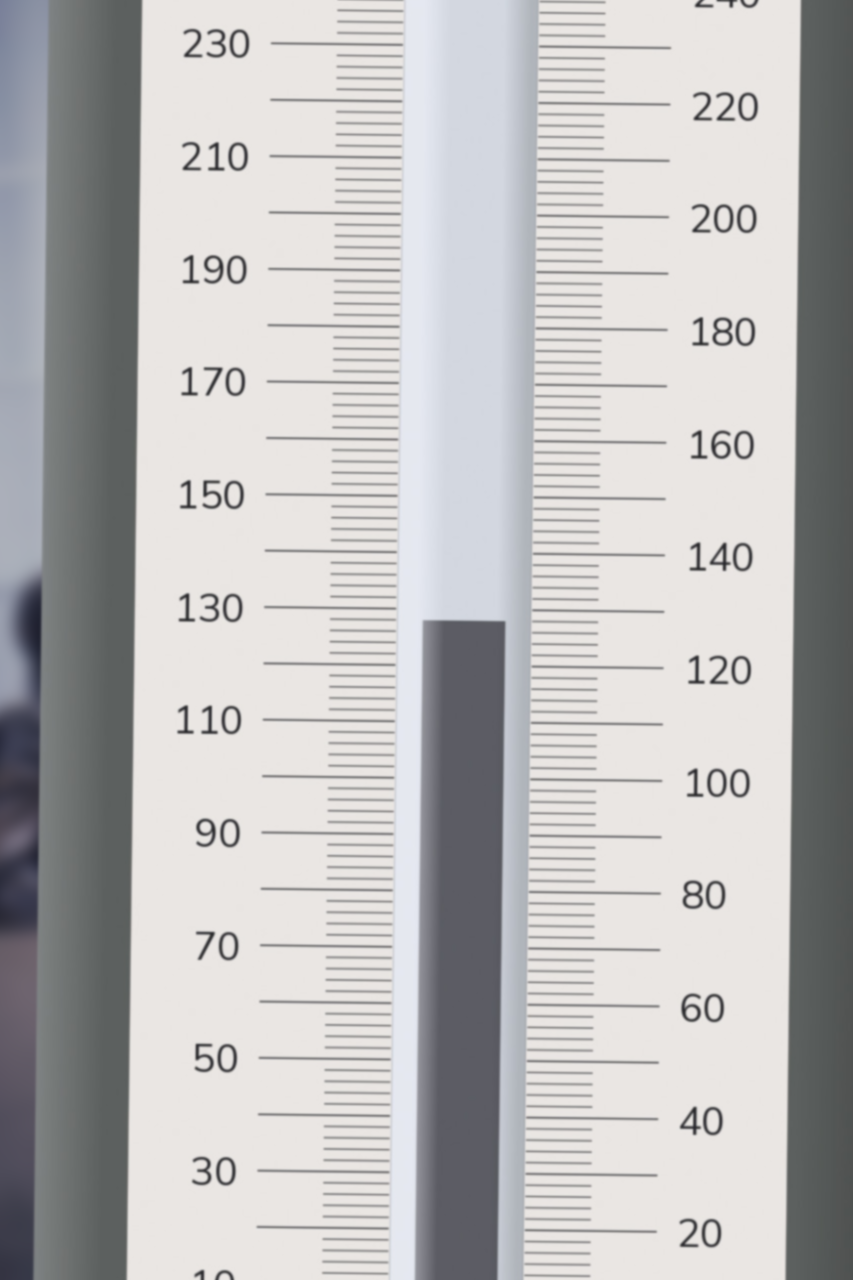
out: 128 mmHg
